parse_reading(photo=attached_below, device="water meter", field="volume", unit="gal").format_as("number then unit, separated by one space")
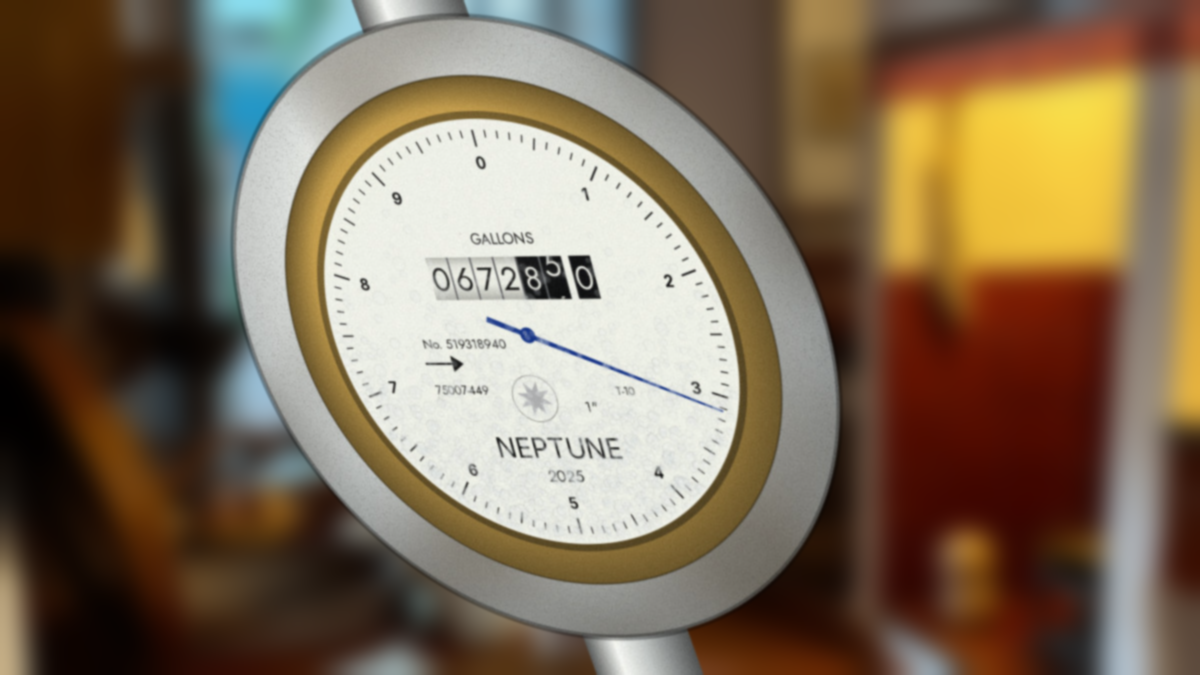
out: 672853.1 gal
